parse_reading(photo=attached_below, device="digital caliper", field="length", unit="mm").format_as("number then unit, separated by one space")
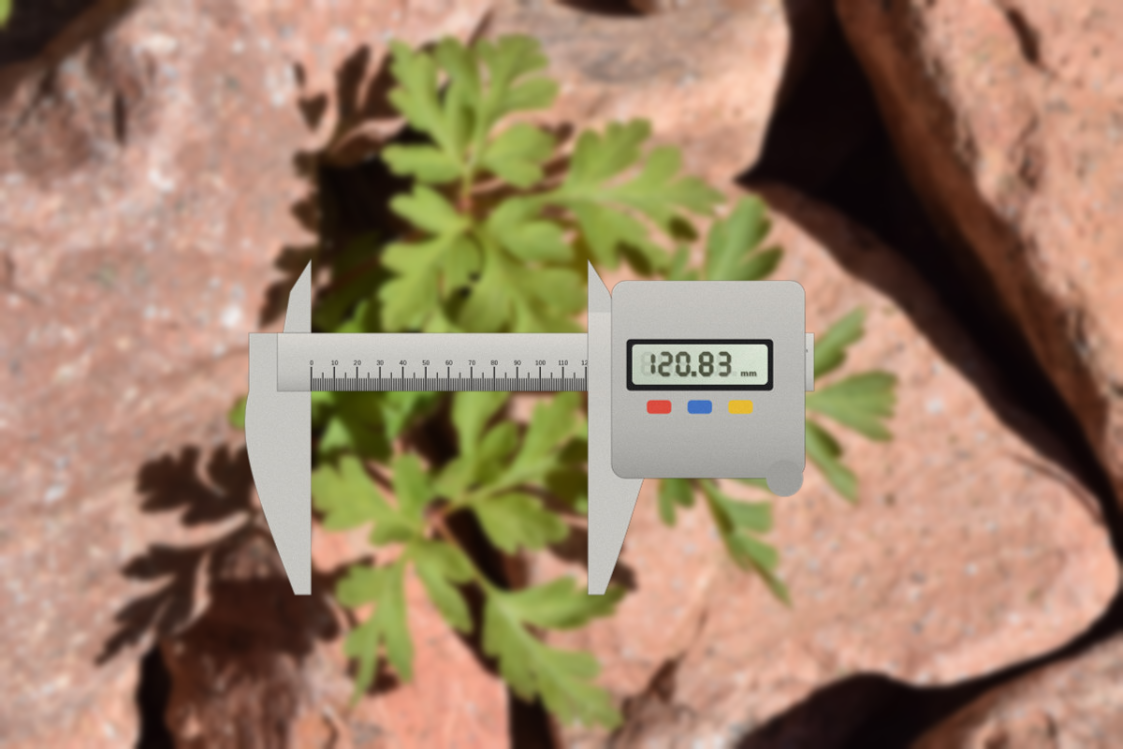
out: 120.83 mm
